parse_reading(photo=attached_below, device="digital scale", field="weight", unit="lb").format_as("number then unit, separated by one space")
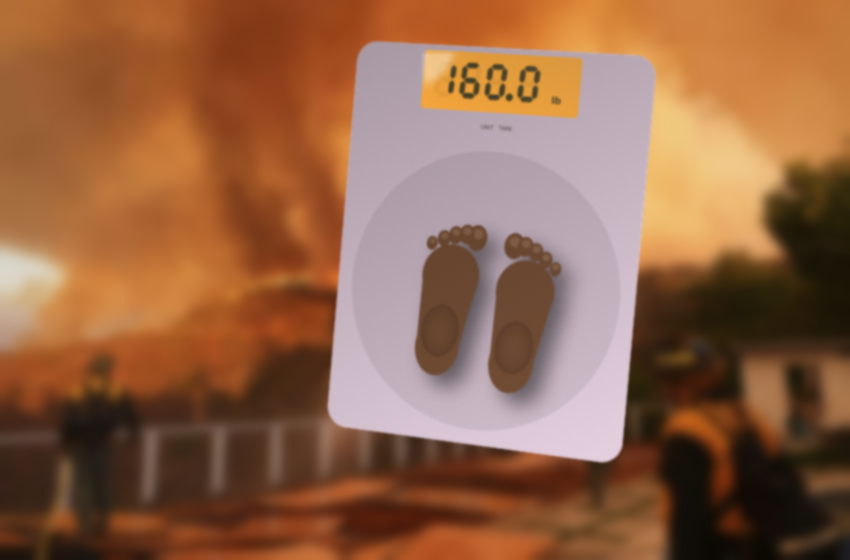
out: 160.0 lb
